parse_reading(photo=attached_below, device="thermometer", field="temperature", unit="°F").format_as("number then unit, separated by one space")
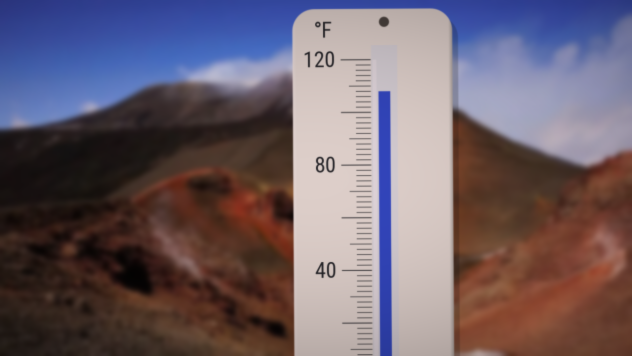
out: 108 °F
